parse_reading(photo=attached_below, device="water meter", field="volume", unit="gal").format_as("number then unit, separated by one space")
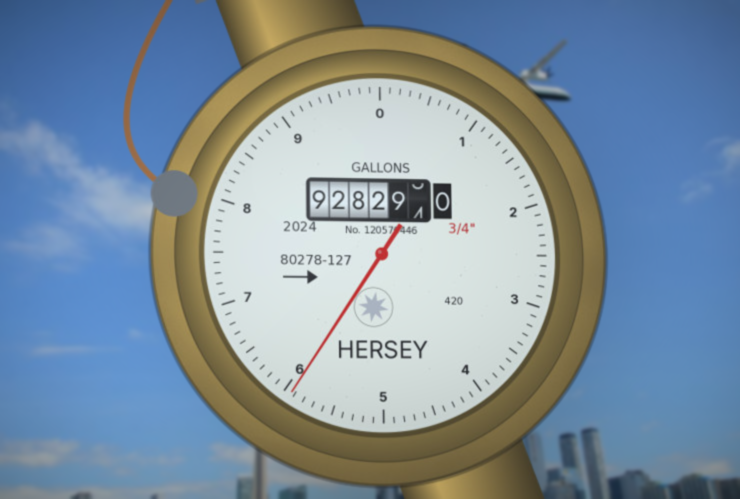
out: 9282935.9 gal
